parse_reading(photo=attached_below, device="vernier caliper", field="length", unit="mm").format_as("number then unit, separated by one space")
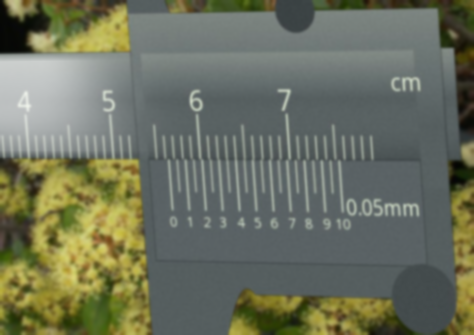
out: 56.4 mm
